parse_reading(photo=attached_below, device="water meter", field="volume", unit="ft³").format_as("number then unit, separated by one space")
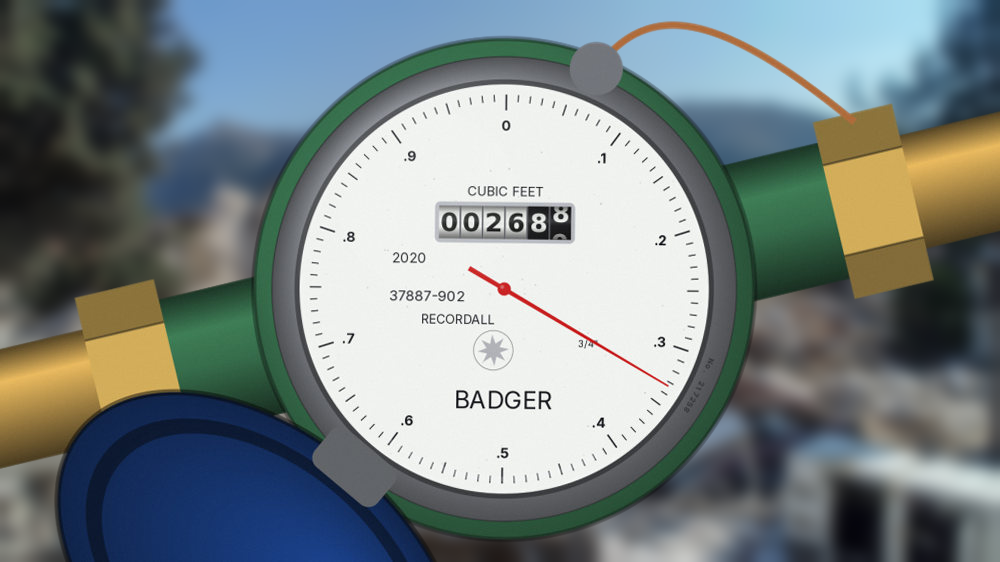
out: 2688.33 ft³
